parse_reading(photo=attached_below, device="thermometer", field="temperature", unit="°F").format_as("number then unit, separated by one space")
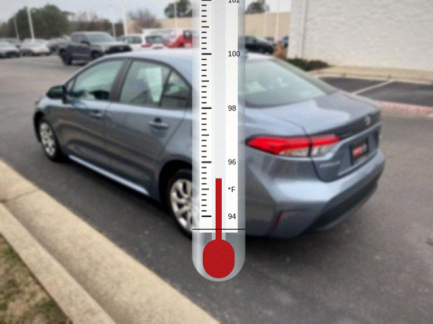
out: 95.4 °F
